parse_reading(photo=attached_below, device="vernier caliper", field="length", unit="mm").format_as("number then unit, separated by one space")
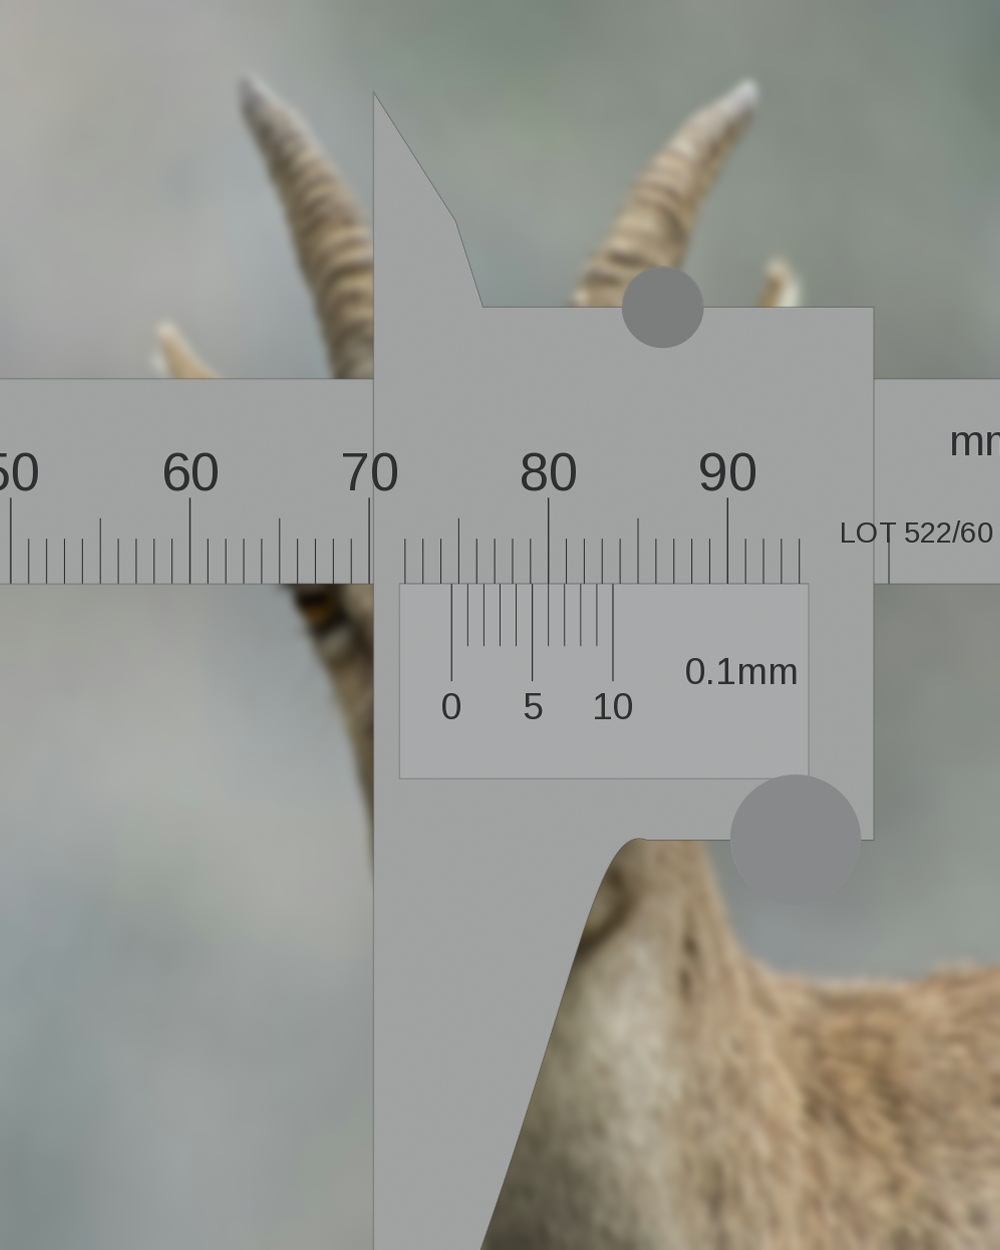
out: 74.6 mm
